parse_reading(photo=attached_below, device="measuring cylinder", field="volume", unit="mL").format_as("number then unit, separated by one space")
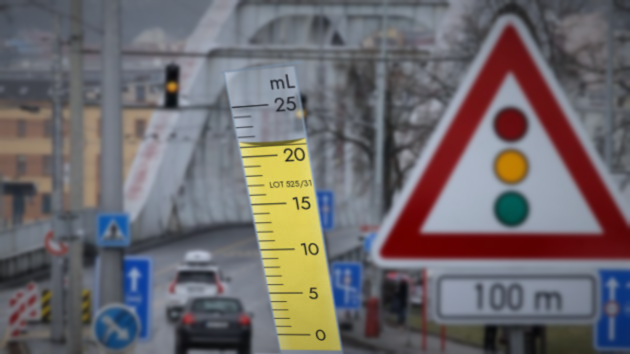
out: 21 mL
